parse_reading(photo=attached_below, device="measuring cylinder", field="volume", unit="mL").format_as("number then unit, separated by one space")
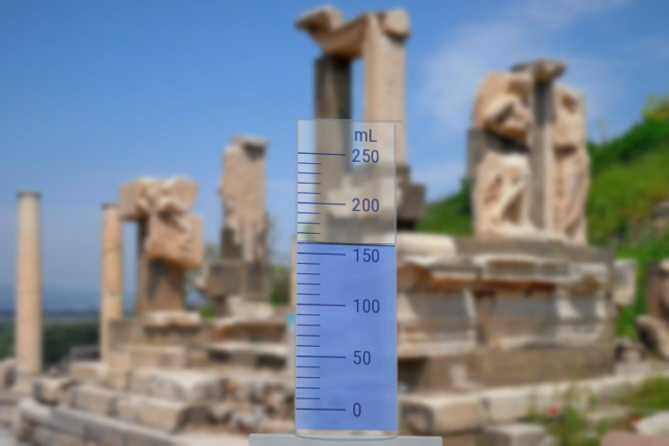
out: 160 mL
